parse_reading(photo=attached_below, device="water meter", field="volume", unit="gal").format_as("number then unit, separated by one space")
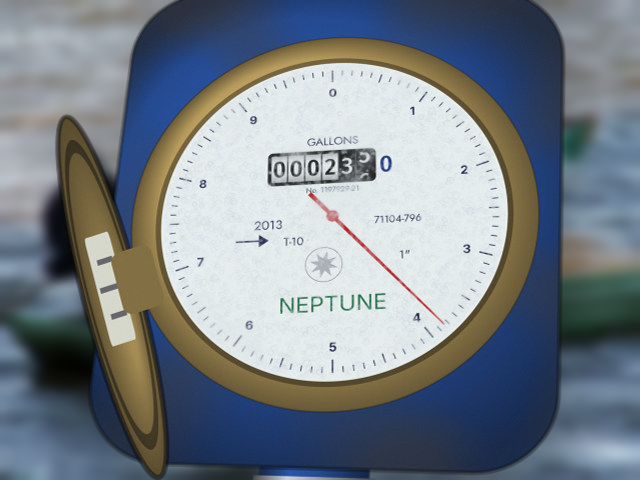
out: 2353.8 gal
